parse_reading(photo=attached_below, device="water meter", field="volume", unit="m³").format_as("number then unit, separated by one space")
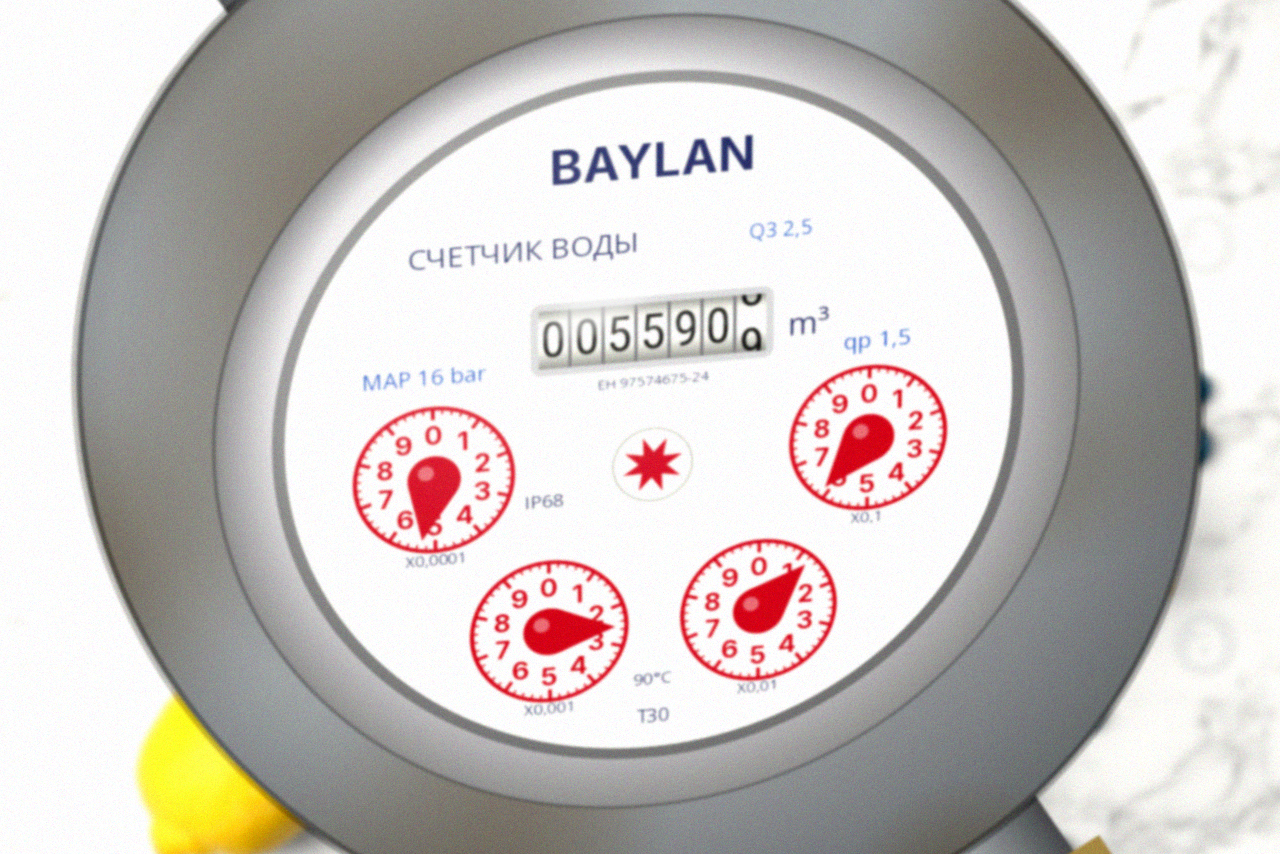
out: 55908.6125 m³
